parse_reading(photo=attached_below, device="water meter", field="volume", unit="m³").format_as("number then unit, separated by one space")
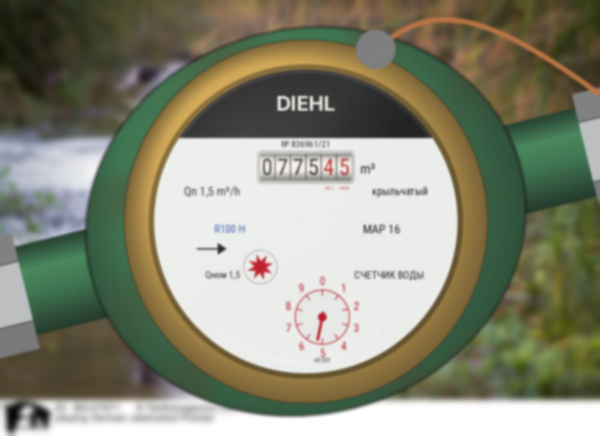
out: 775.455 m³
